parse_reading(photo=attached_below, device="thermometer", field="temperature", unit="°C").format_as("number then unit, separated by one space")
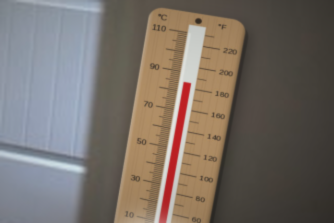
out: 85 °C
